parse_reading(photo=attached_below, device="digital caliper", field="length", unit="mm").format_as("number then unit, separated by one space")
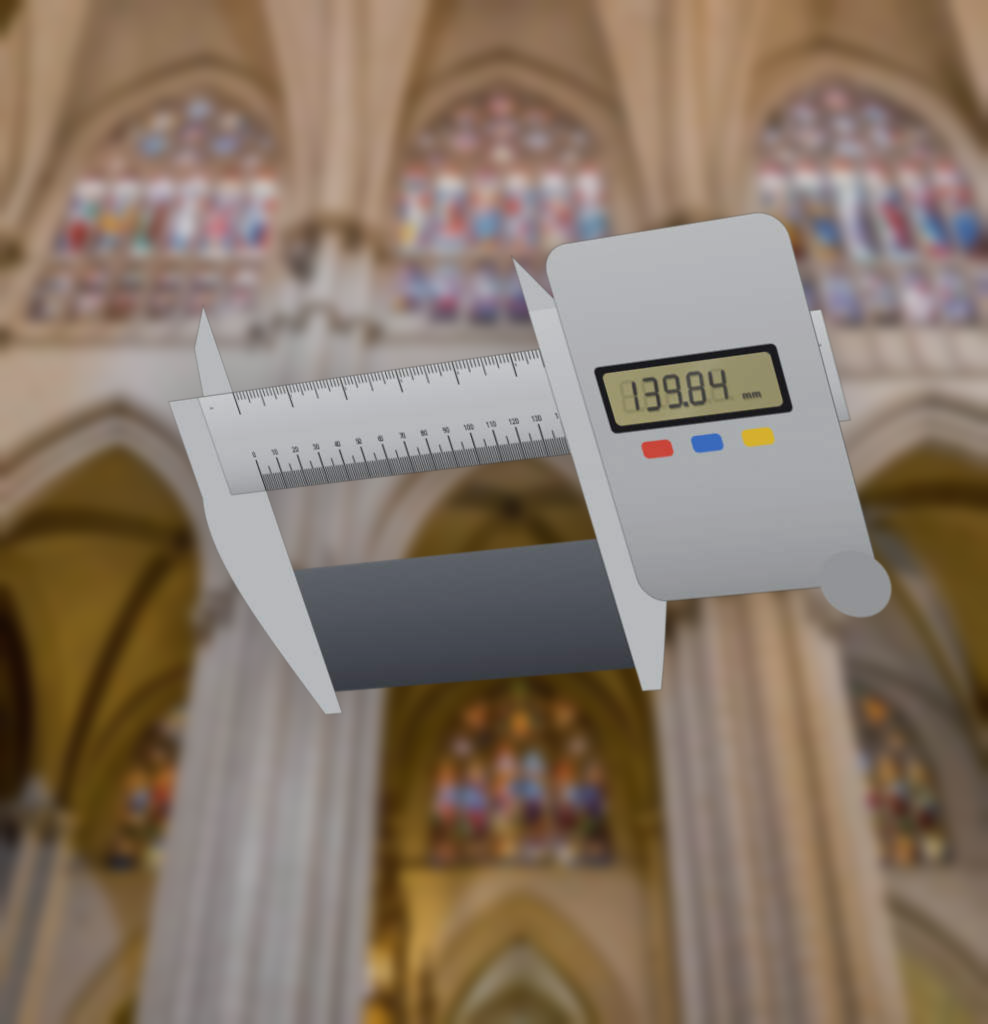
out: 139.84 mm
